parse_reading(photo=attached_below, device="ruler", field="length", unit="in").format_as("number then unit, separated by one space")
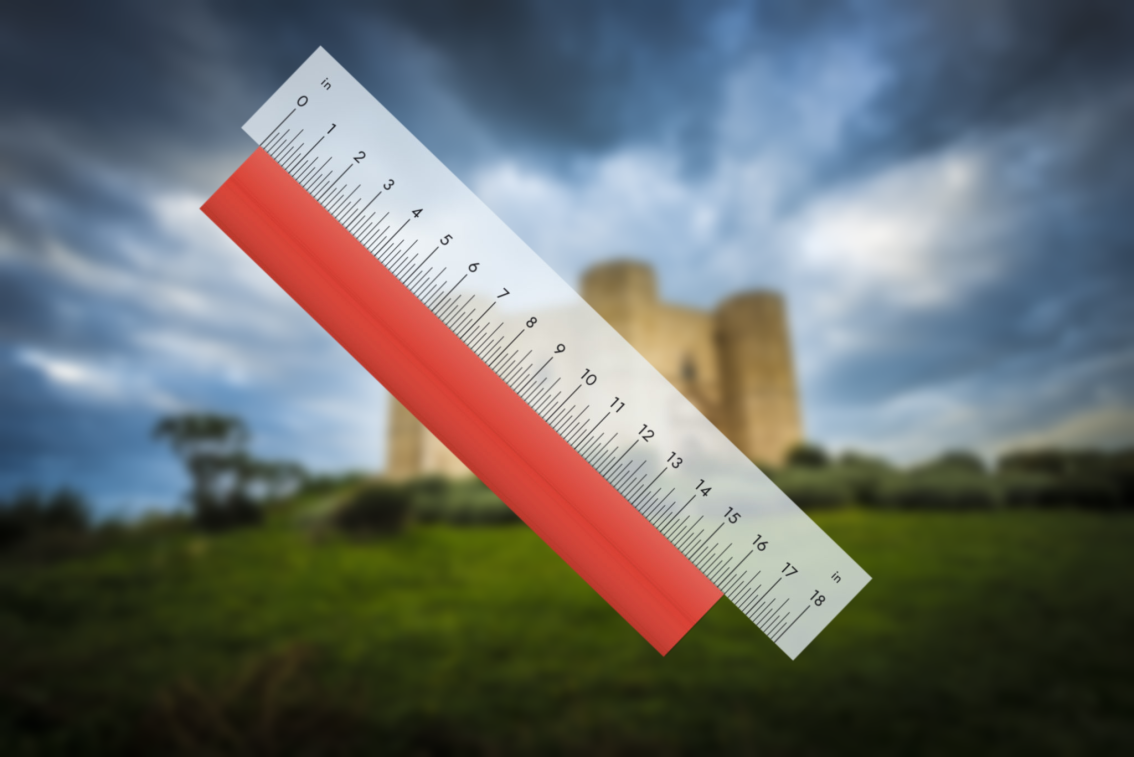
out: 16.25 in
